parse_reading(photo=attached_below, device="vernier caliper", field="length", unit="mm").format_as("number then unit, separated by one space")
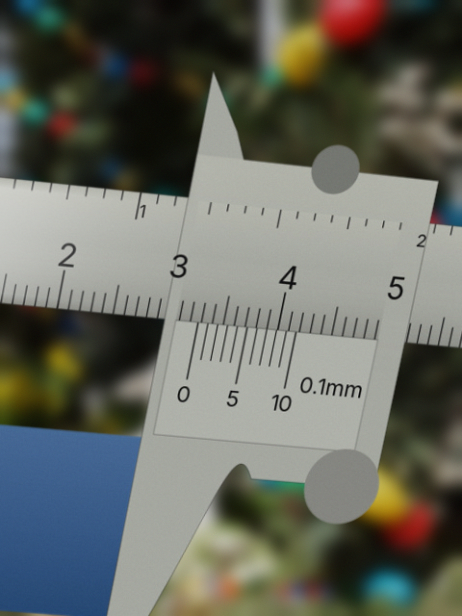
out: 32.7 mm
